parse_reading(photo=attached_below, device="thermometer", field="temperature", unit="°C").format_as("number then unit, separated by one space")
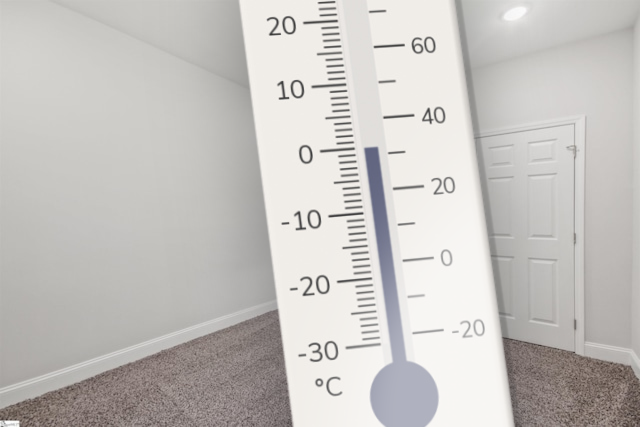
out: 0 °C
